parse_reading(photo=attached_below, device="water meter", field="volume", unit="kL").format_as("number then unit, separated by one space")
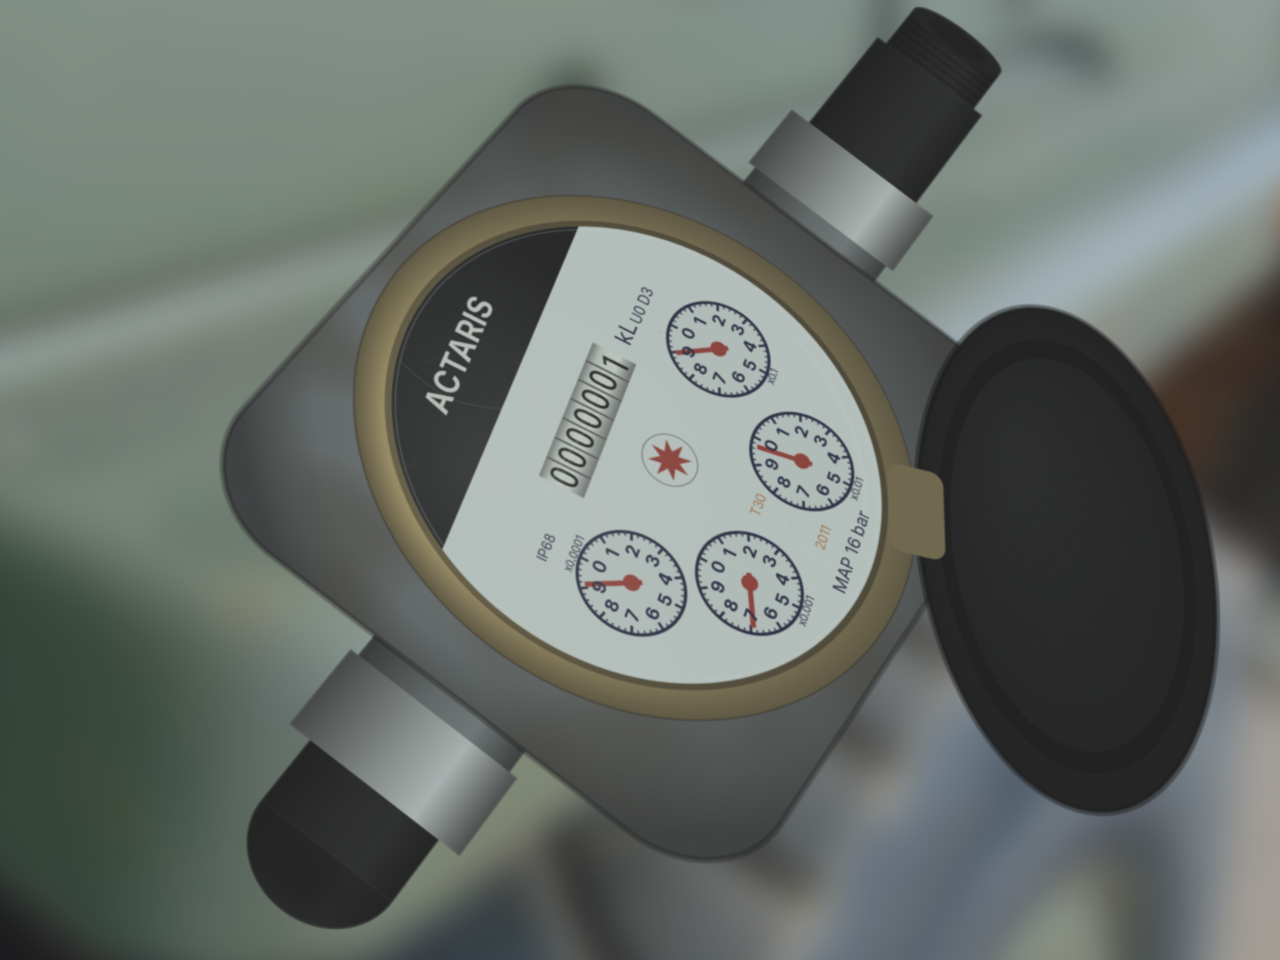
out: 0.8969 kL
